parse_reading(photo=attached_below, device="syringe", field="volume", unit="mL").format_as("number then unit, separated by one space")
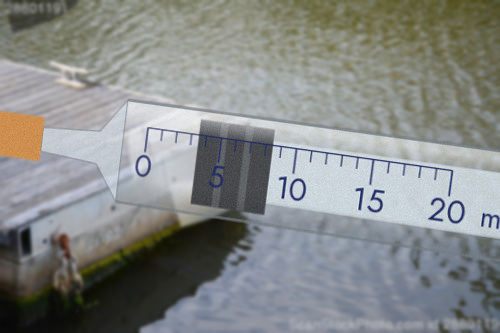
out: 3.5 mL
